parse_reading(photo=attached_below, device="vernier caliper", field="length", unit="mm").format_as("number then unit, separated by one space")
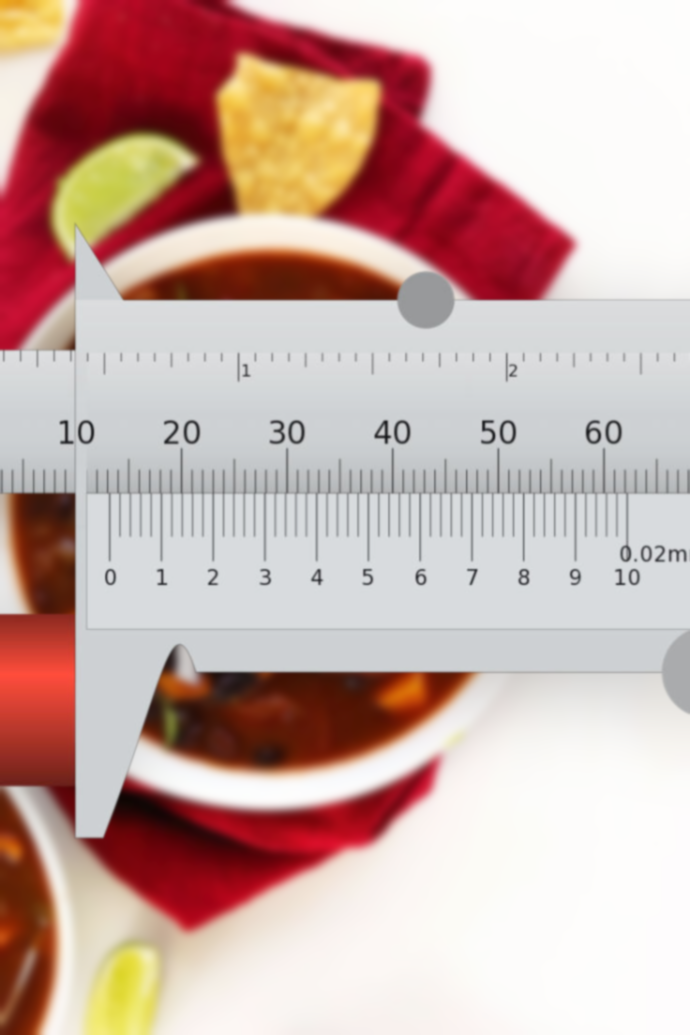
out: 13.2 mm
